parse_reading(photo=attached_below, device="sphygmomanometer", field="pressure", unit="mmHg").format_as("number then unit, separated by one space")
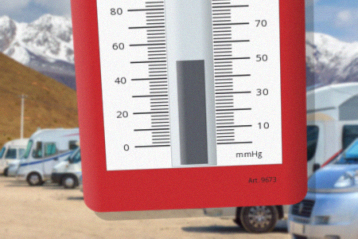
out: 50 mmHg
